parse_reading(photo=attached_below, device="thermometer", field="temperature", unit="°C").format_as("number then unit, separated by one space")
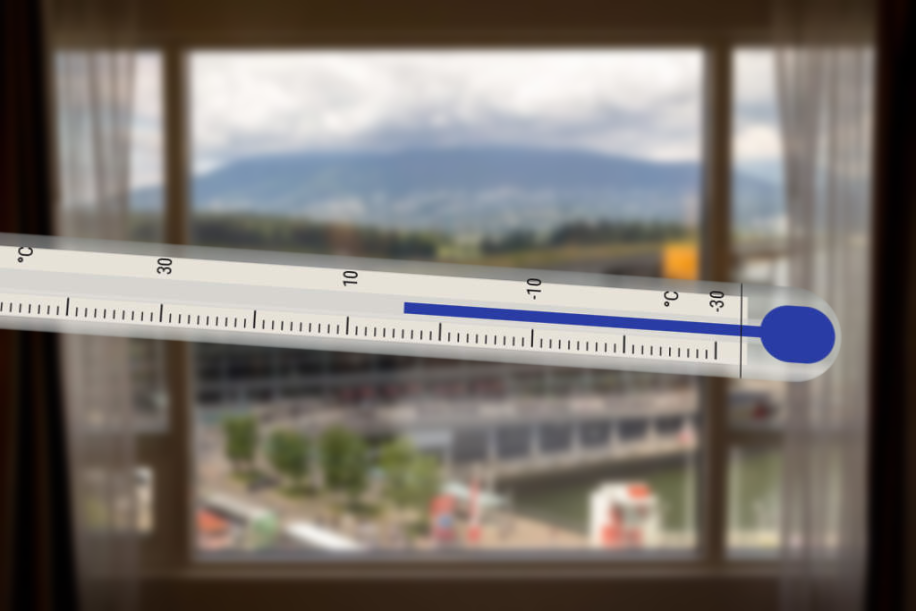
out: 4 °C
